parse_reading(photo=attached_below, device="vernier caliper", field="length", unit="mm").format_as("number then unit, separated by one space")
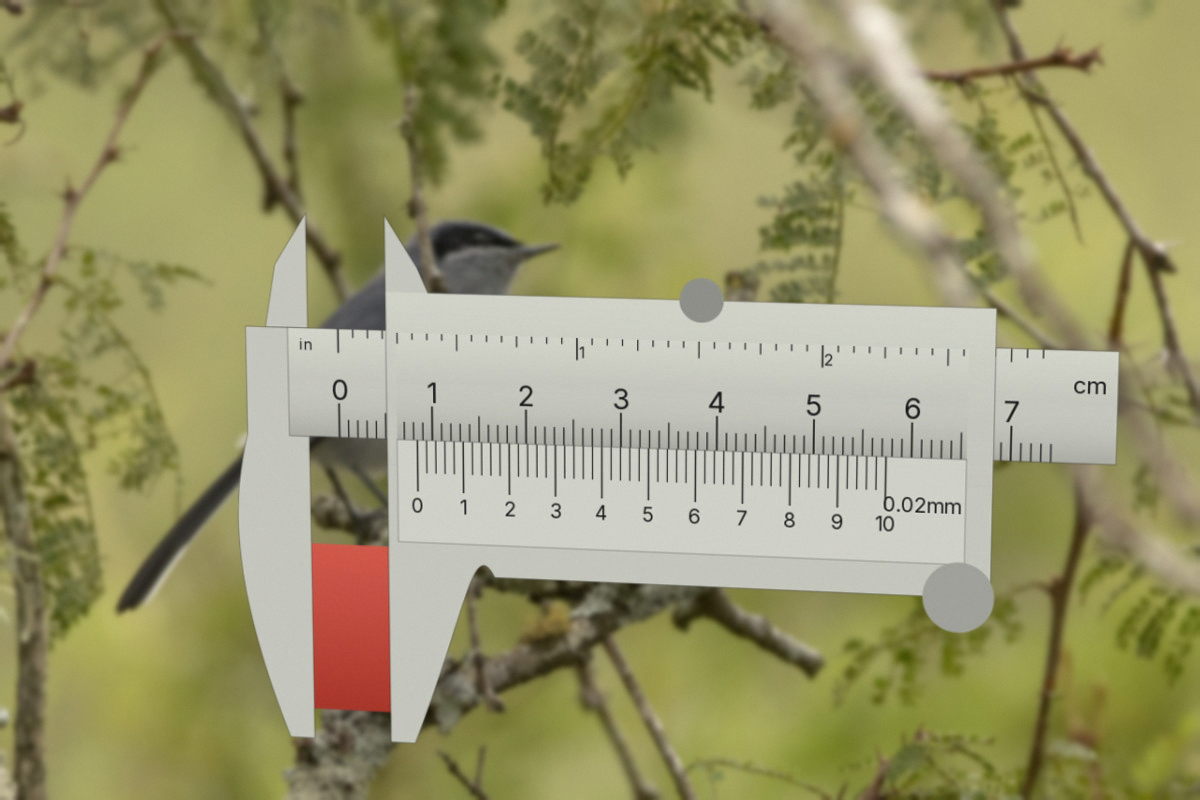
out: 8.4 mm
